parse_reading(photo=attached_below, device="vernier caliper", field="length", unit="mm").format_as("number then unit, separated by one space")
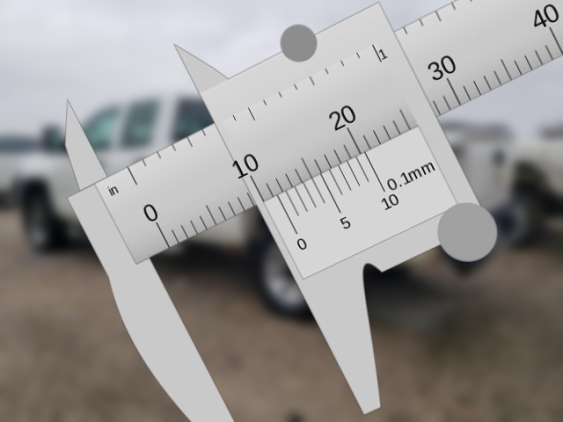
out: 11.4 mm
